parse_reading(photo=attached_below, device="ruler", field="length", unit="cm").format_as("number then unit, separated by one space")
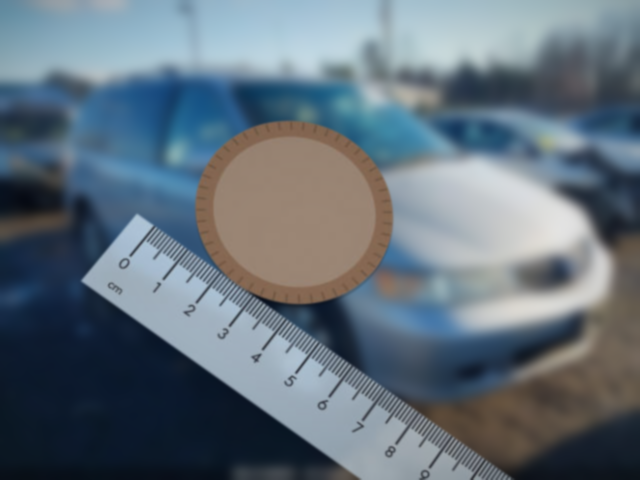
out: 5 cm
